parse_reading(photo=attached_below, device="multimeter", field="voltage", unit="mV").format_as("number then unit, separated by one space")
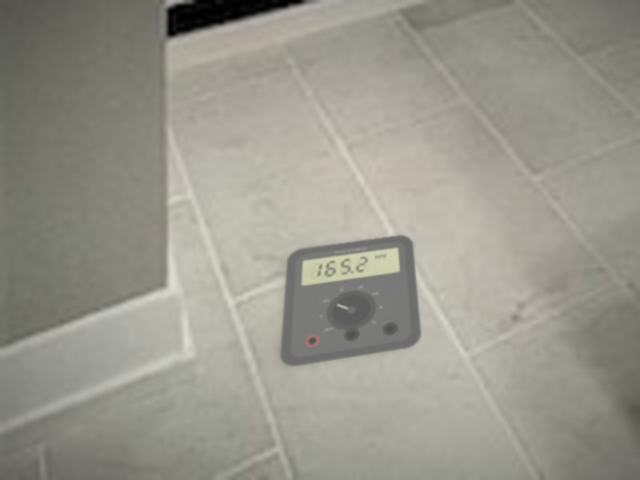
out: 165.2 mV
